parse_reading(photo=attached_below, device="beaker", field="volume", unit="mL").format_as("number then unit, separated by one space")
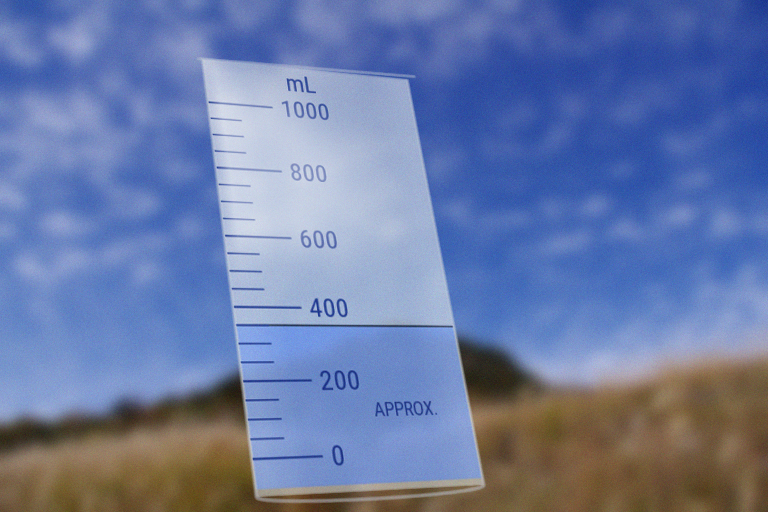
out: 350 mL
